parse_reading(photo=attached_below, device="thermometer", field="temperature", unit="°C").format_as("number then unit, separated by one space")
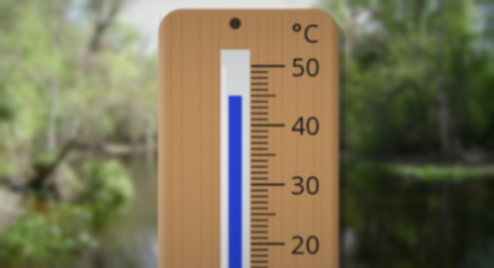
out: 45 °C
